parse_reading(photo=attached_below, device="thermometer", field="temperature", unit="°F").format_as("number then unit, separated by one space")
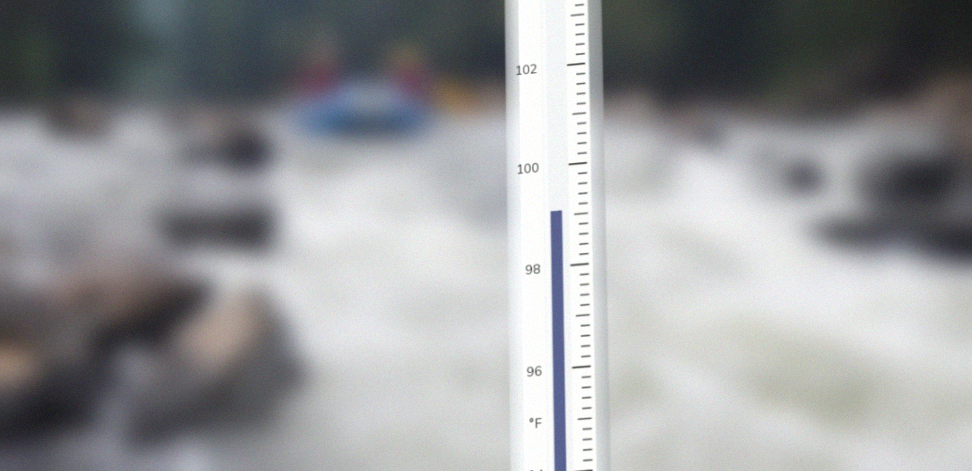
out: 99.1 °F
